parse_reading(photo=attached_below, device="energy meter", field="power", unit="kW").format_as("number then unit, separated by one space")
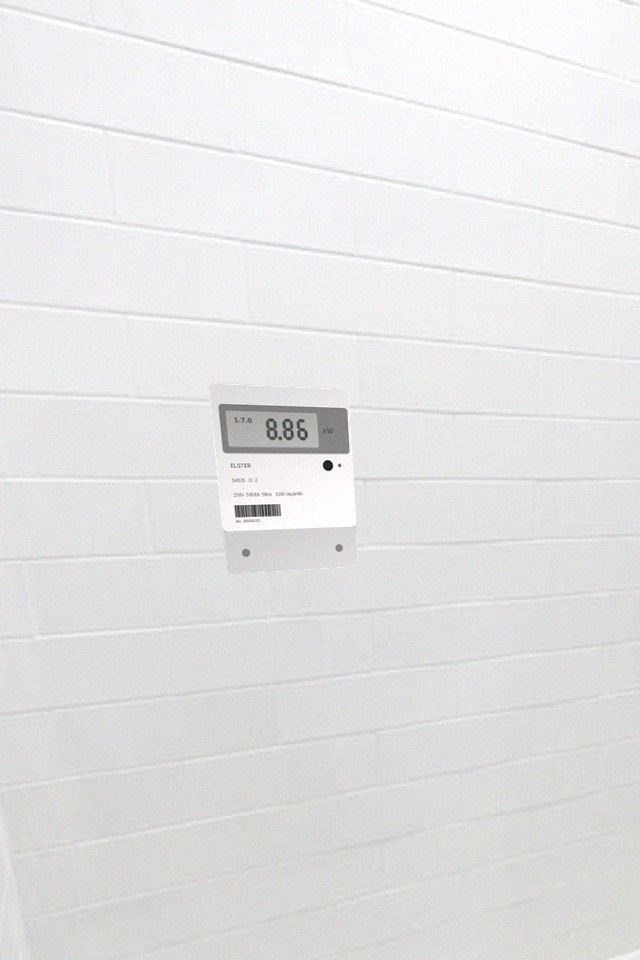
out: 8.86 kW
